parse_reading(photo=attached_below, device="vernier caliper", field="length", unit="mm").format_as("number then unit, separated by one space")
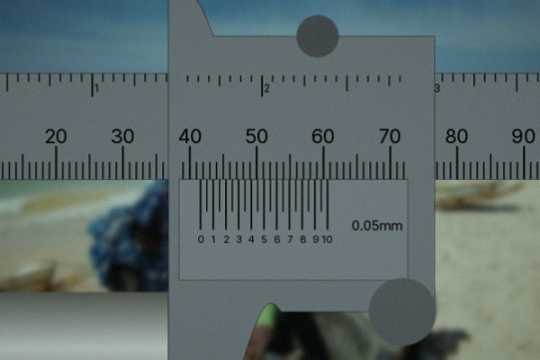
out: 41.6 mm
